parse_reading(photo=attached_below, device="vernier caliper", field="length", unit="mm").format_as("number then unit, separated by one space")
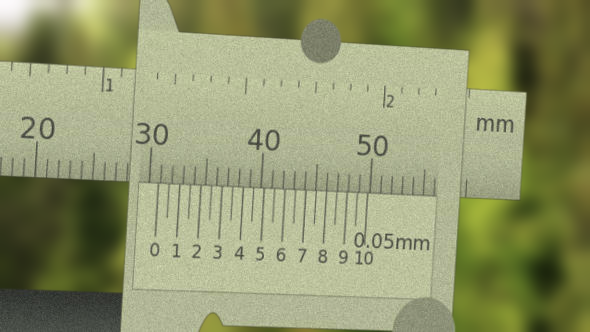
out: 30.8 mm
